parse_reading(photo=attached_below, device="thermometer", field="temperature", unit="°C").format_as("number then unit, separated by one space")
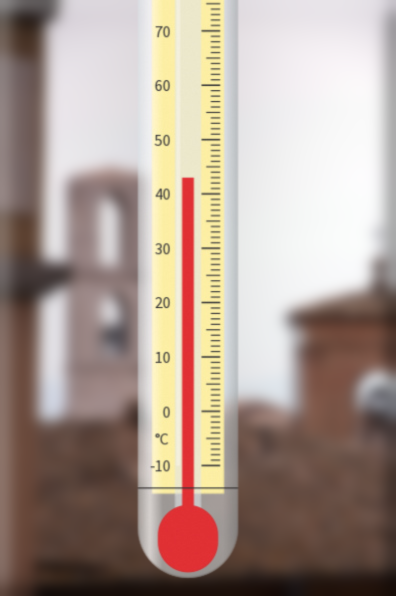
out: 43 °C
